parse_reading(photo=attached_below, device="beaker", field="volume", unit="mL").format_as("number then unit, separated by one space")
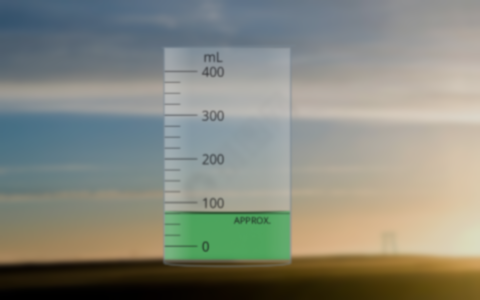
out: 75 mL
